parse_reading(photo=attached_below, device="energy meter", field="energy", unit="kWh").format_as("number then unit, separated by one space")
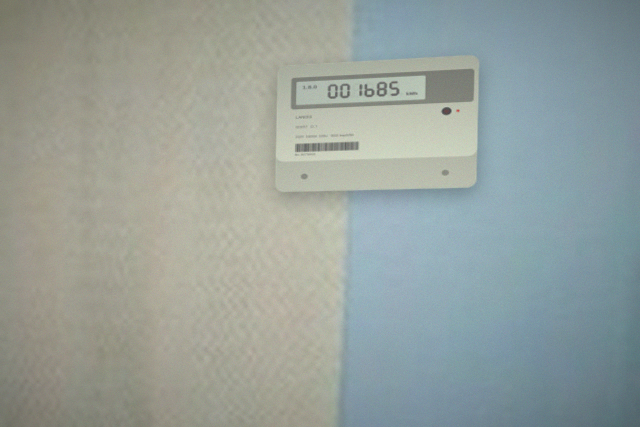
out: 1685 kWh
